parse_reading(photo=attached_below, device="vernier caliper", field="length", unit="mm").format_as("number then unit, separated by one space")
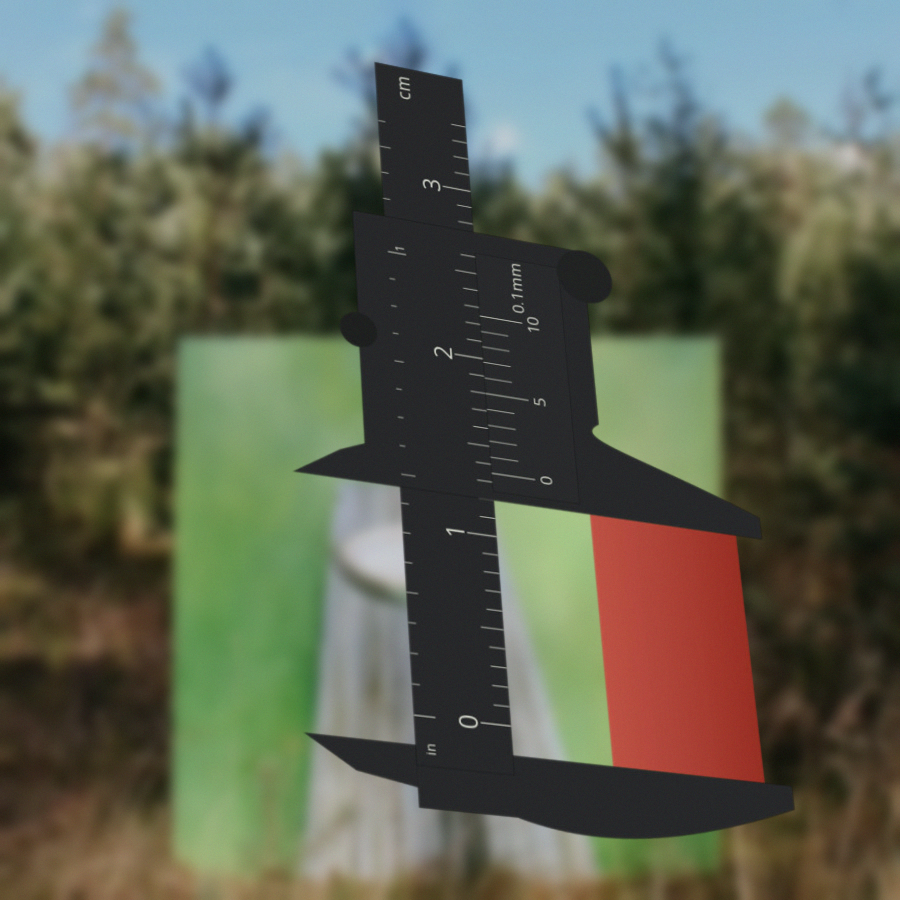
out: 13.5 mm
